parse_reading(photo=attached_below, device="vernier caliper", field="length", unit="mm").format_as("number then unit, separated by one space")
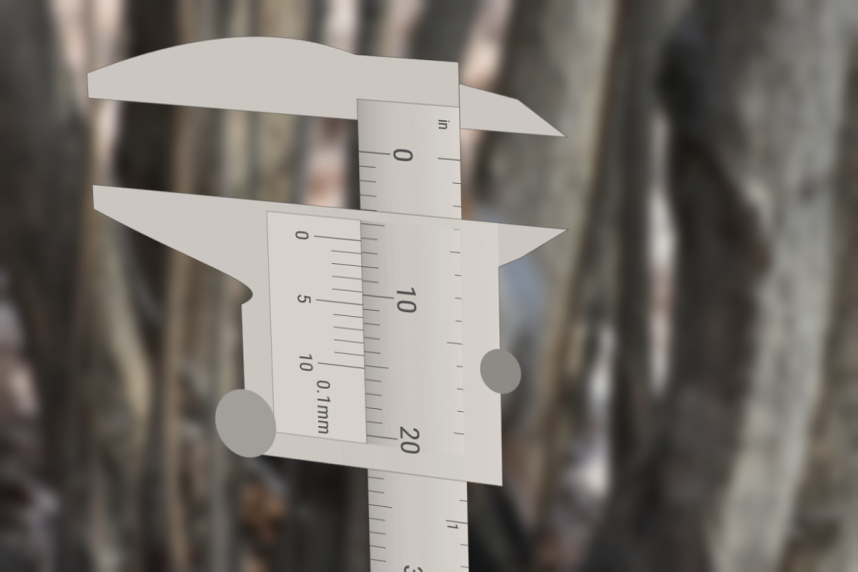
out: 6.2 mm
